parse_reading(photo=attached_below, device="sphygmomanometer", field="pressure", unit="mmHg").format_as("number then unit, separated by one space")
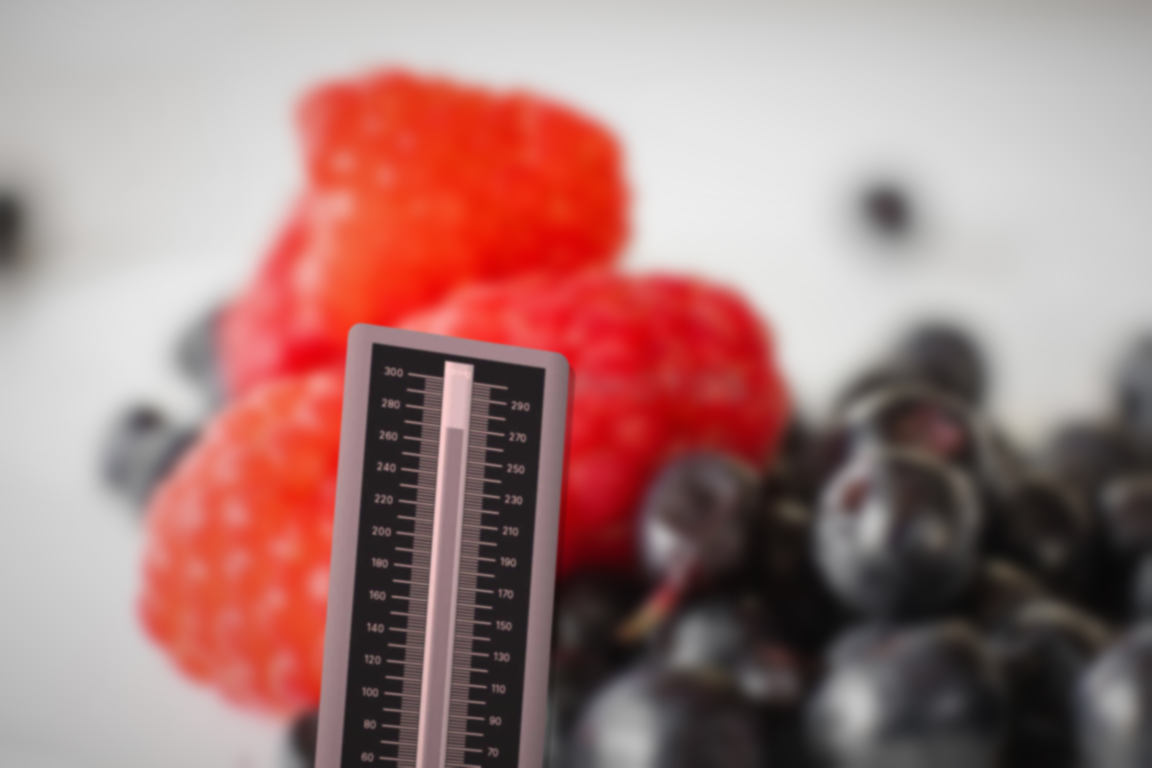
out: 270 mmHg
